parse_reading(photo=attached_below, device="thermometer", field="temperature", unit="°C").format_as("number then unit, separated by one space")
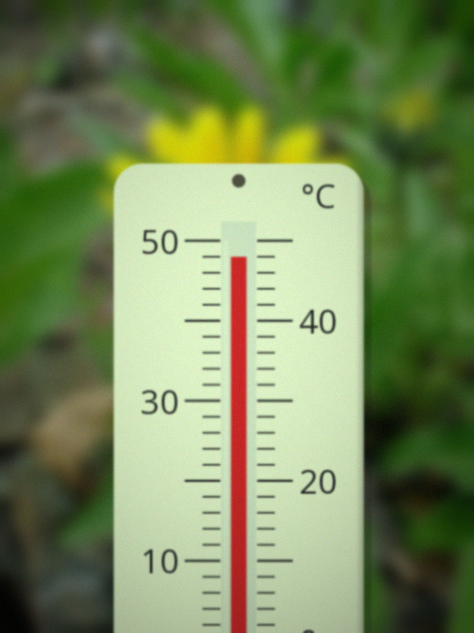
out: 48 °C
